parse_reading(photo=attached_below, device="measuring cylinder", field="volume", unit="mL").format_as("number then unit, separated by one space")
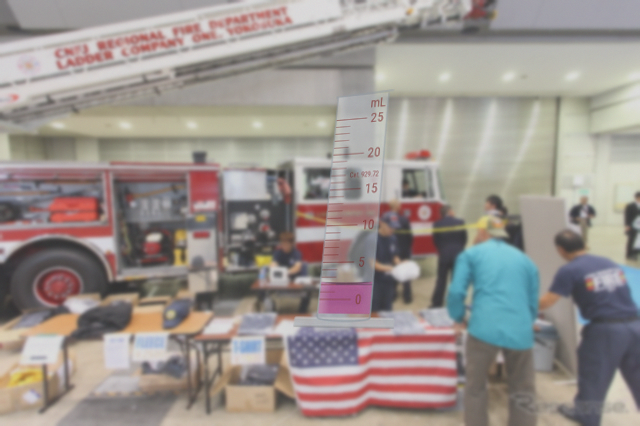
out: 2 mL
